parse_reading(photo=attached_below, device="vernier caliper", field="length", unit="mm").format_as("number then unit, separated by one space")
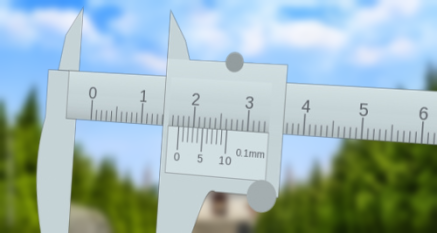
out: 17.2 mm
